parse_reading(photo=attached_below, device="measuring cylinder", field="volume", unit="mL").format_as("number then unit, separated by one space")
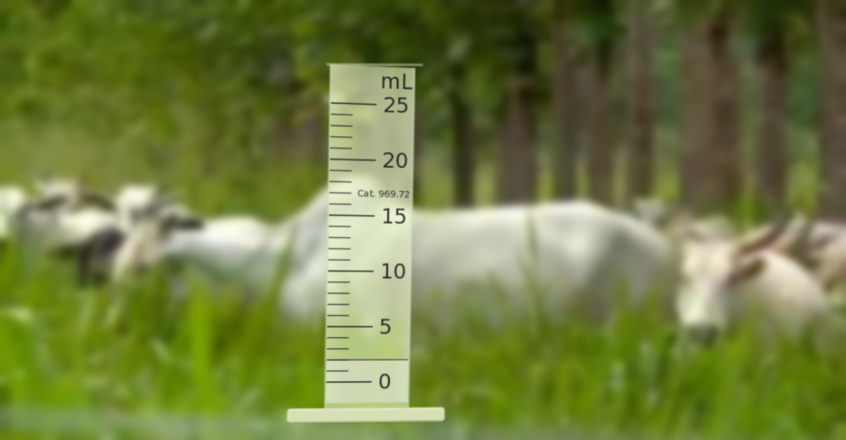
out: 2 mL
